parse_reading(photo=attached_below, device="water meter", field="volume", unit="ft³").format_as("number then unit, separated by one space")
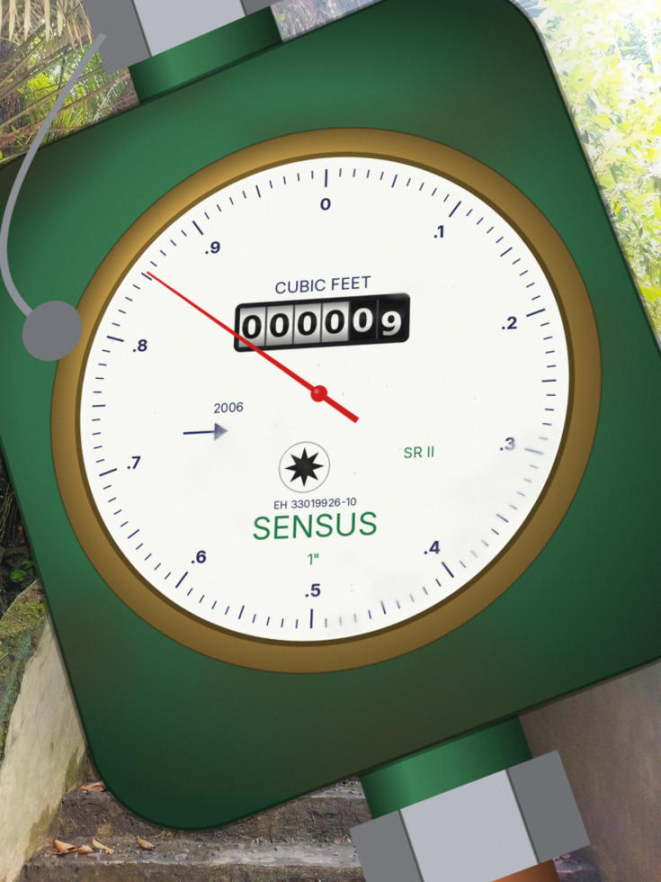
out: 8.85 ft³
